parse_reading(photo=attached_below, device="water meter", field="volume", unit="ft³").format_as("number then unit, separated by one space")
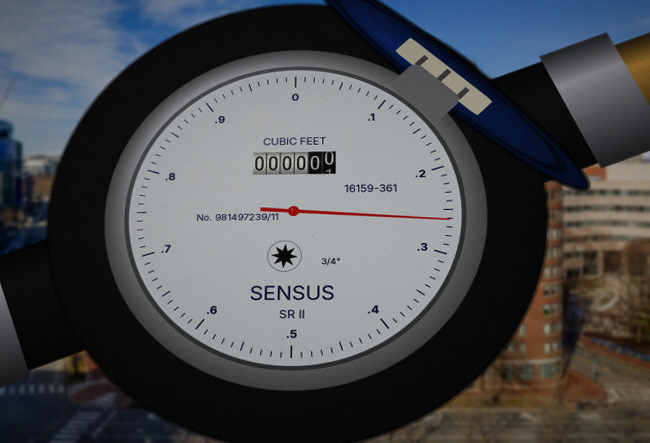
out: 0.26 ft³
